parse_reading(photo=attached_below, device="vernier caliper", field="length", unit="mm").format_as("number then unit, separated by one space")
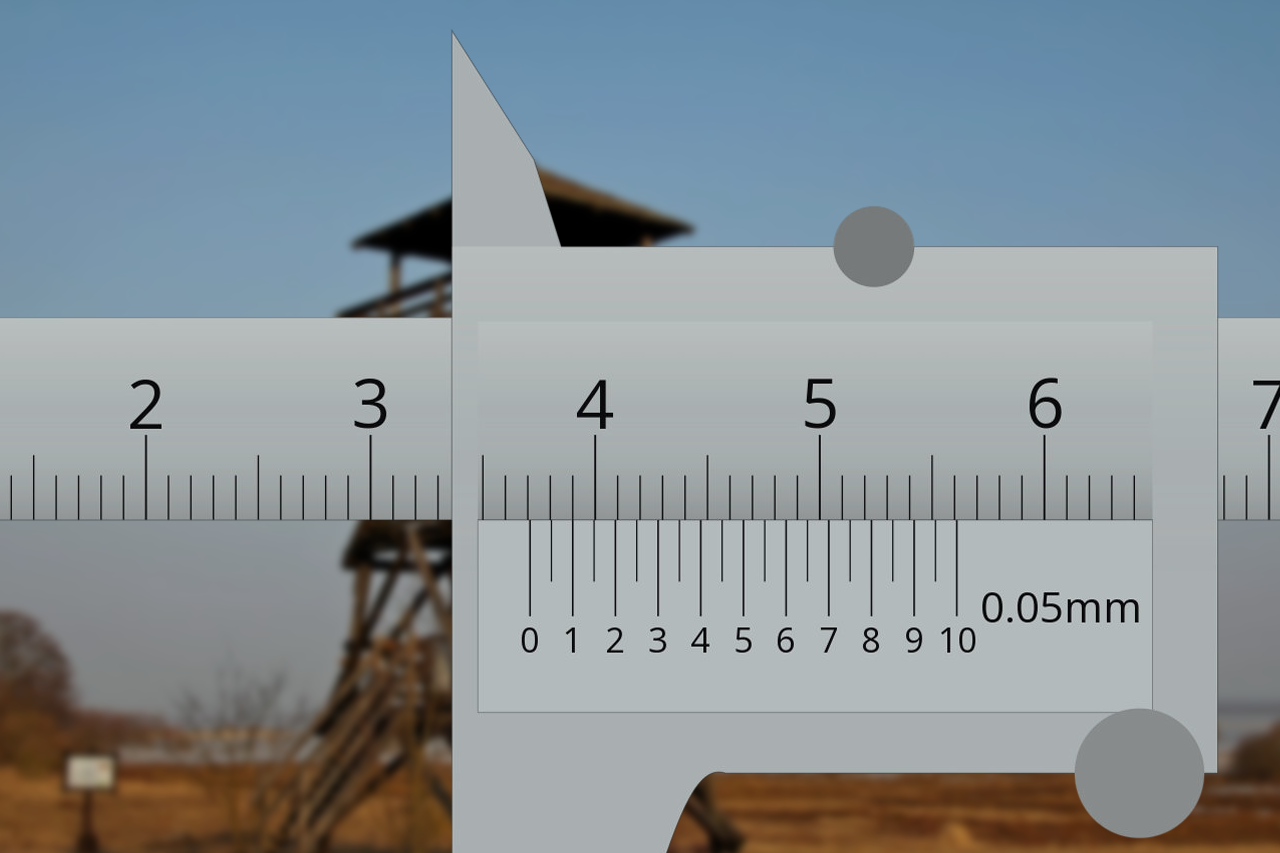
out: 37.1 mm
